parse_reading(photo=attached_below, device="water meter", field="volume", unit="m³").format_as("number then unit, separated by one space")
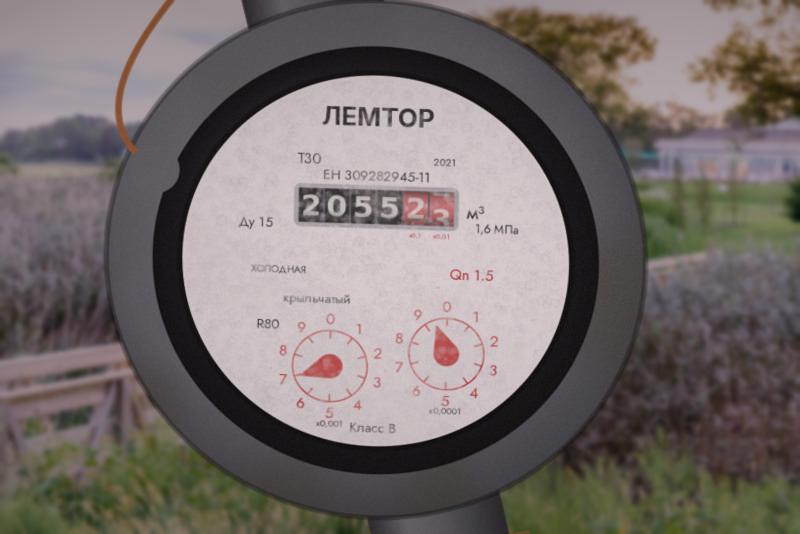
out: 2055.2269 m³
